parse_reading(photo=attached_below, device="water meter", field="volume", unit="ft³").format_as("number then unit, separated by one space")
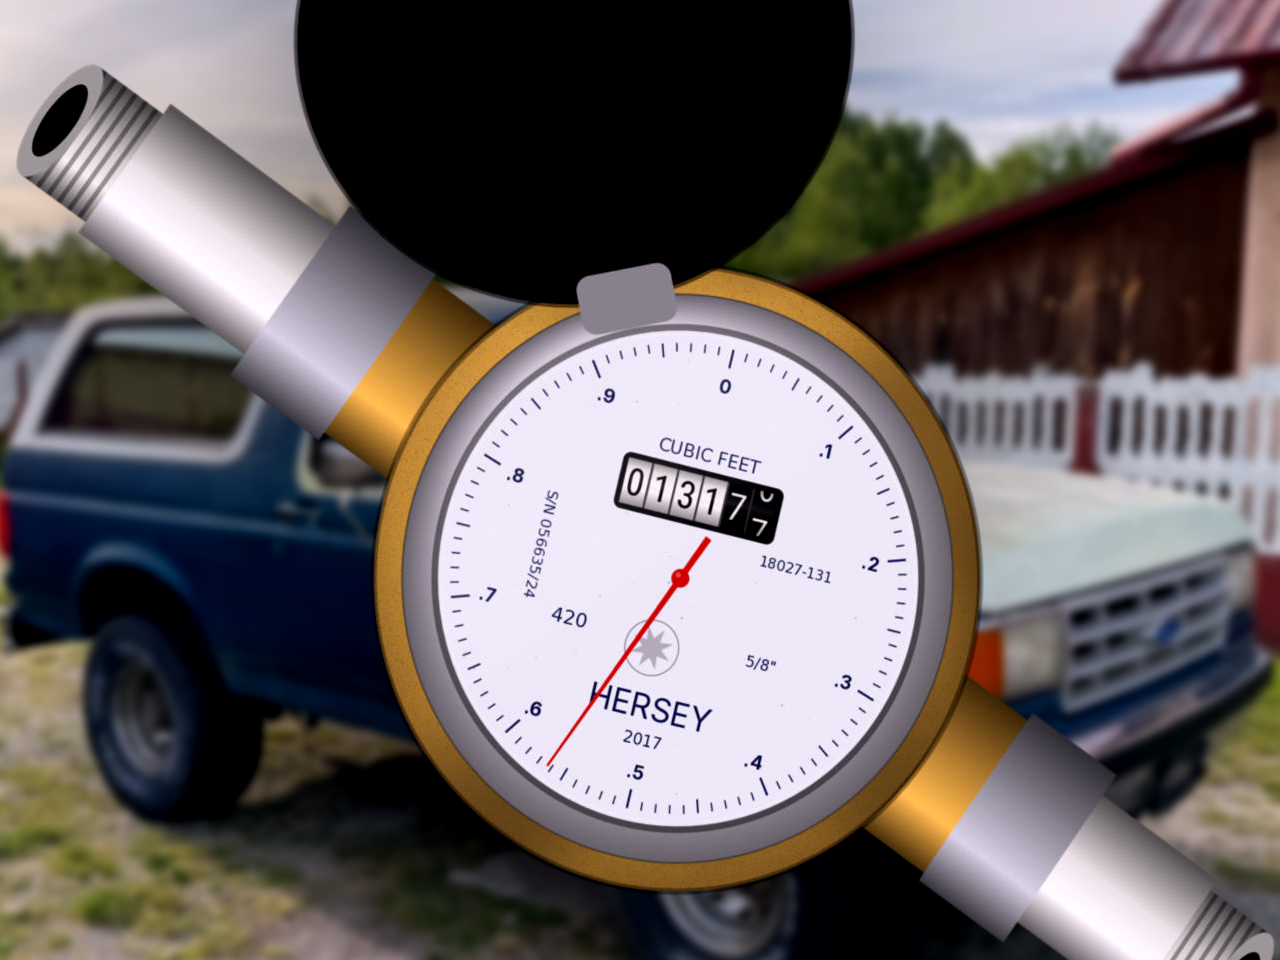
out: 13176.56 ft³
